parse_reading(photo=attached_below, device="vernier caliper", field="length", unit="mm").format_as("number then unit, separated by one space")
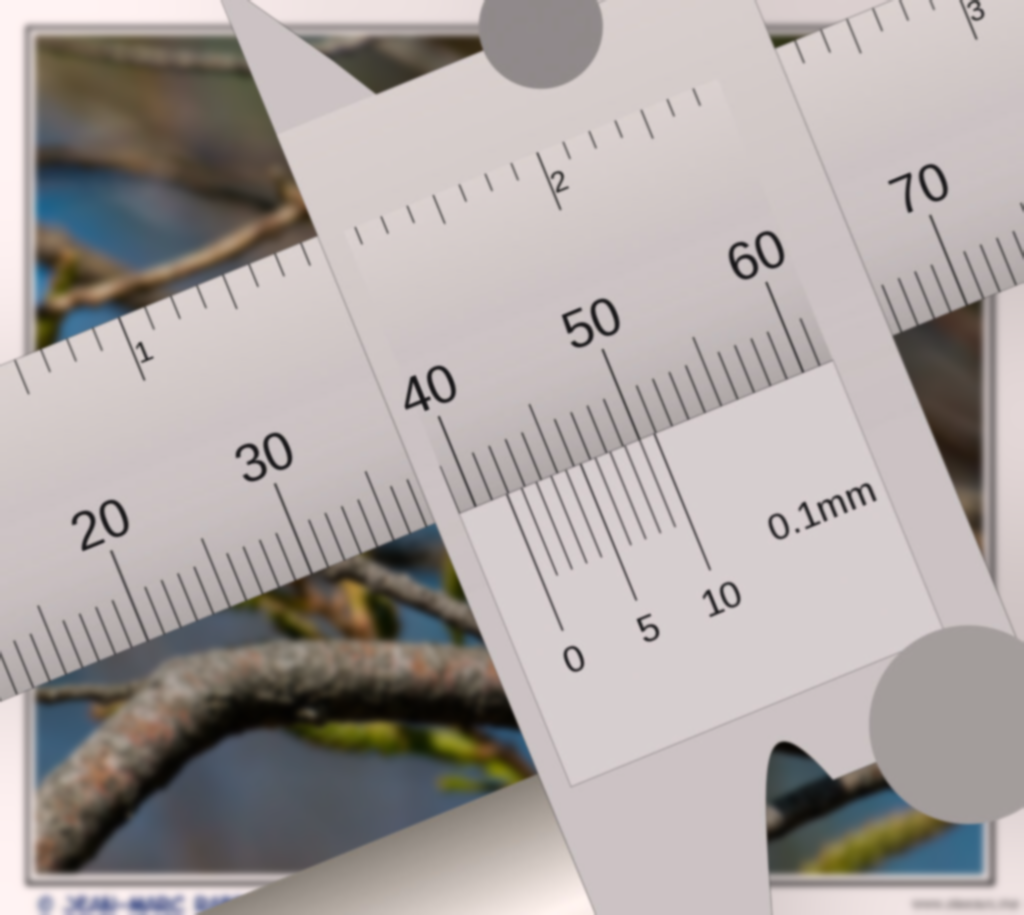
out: 41.9 mm
